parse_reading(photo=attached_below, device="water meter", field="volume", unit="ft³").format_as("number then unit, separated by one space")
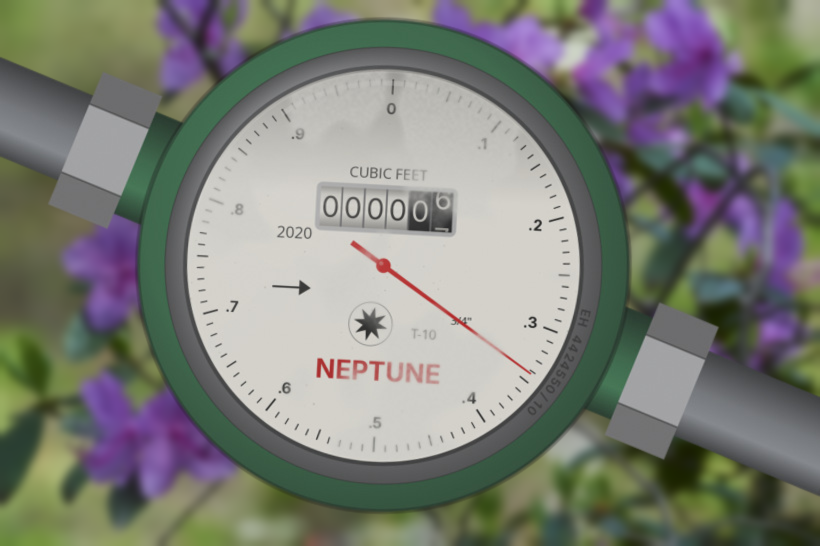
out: 6.34 ft³
